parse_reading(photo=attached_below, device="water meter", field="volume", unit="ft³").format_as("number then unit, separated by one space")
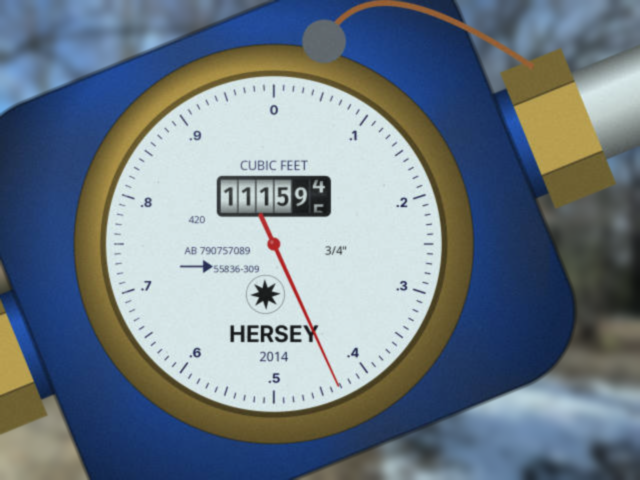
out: 111594.43 ft³
